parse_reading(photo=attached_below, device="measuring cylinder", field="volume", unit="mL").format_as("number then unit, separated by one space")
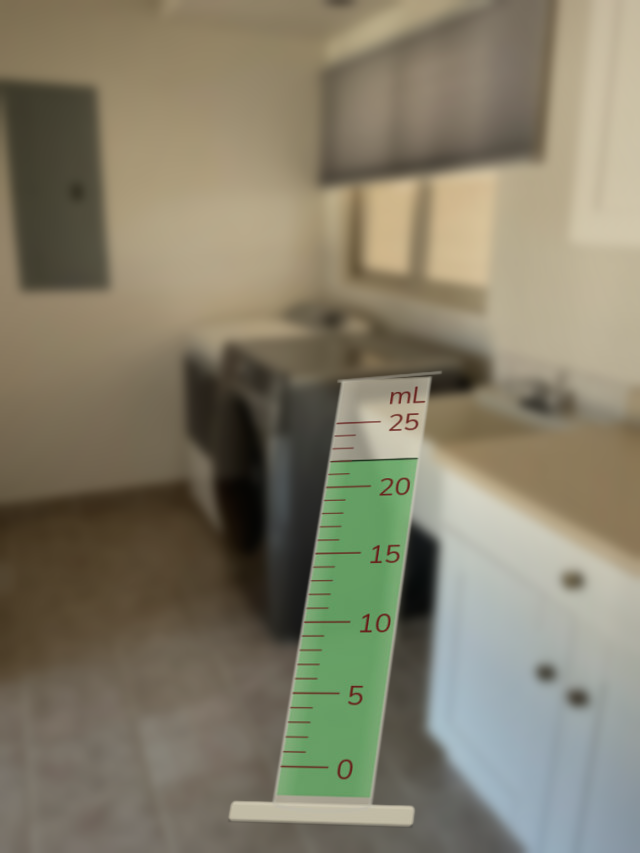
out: 22 mL
